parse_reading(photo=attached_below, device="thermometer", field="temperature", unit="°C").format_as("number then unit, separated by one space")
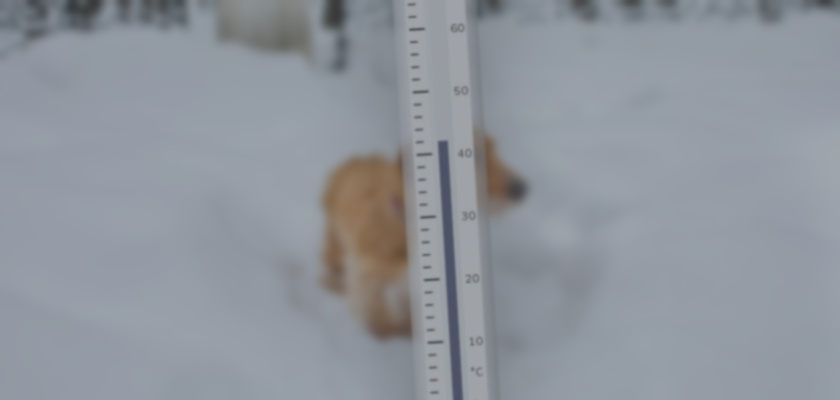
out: 42 °C
